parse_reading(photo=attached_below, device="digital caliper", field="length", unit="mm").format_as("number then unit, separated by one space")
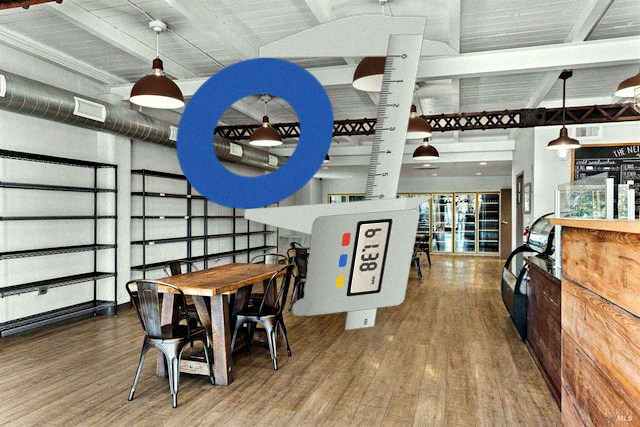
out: 61.38 mm
